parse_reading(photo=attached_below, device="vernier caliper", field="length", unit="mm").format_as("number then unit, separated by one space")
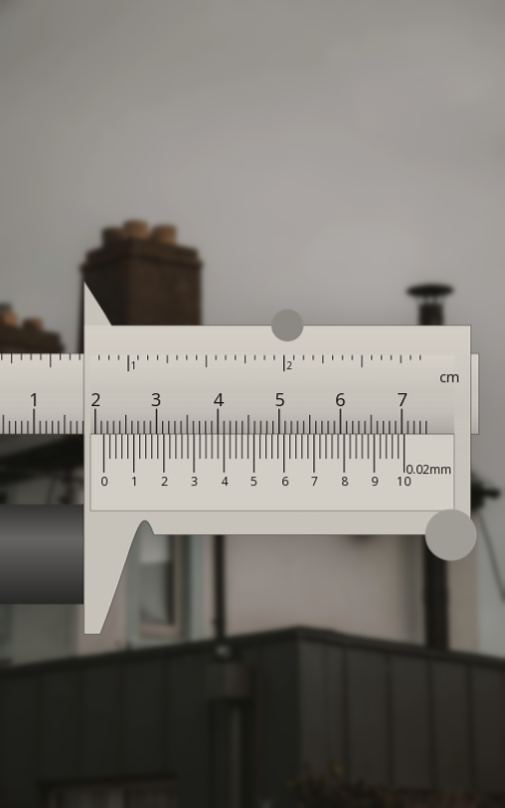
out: 21.4 mm
